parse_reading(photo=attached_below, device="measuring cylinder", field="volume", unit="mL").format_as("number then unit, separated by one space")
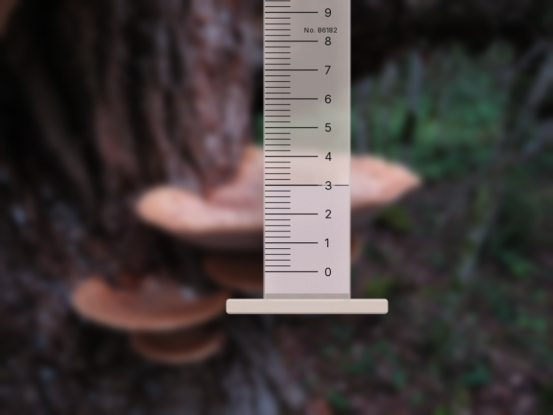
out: 3 mL
